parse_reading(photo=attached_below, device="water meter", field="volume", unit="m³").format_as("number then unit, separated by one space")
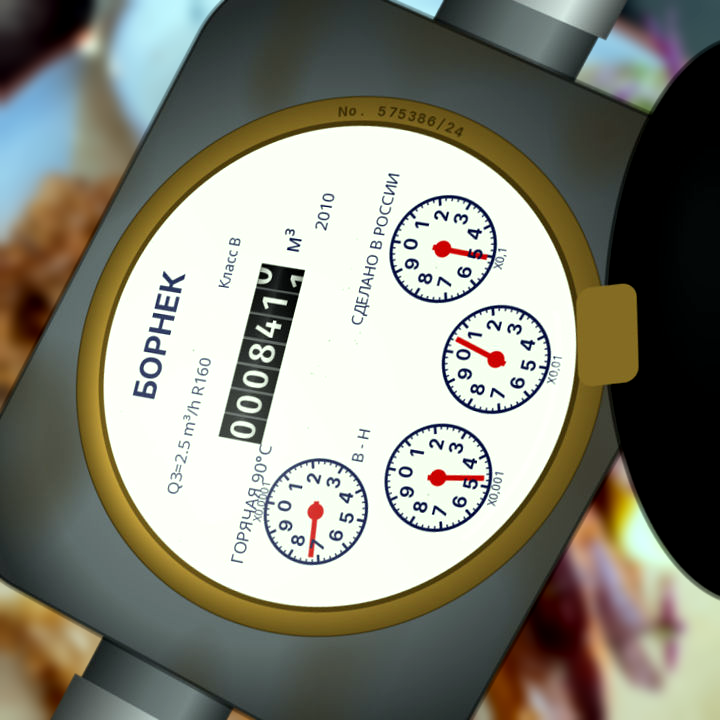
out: 8410.5047 m³
